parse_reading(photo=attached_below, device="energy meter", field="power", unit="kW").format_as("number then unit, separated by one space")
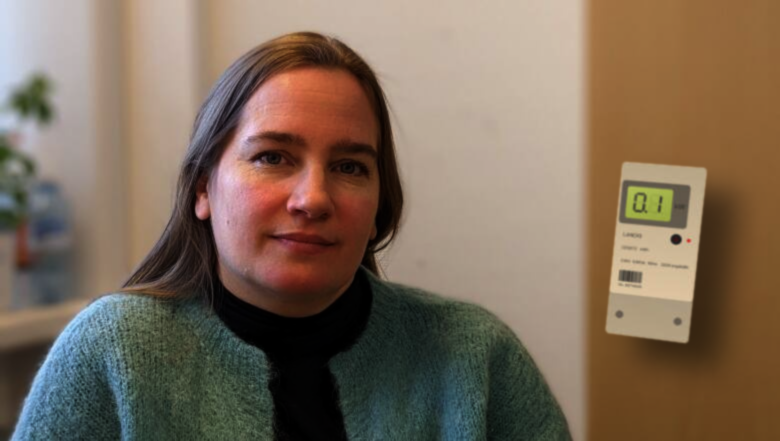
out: 0.1 kW
